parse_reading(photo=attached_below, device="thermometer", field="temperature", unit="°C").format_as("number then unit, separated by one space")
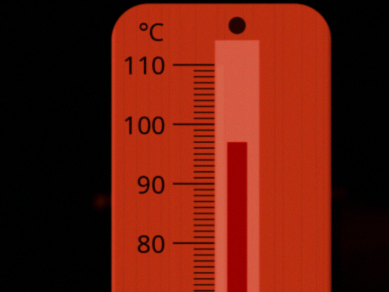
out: 97 °C
